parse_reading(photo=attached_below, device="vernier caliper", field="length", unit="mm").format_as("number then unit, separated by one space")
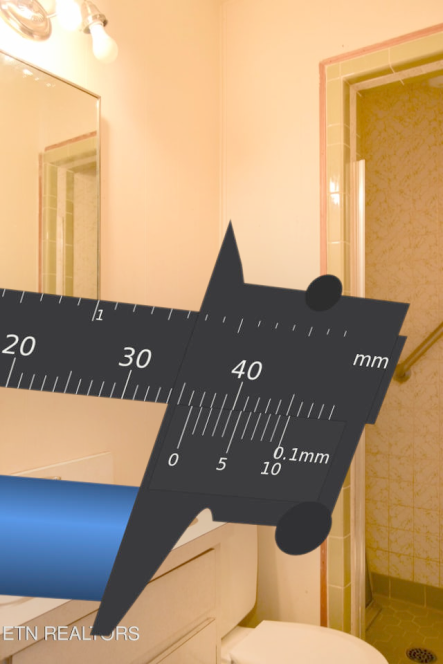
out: 36.3 mm
